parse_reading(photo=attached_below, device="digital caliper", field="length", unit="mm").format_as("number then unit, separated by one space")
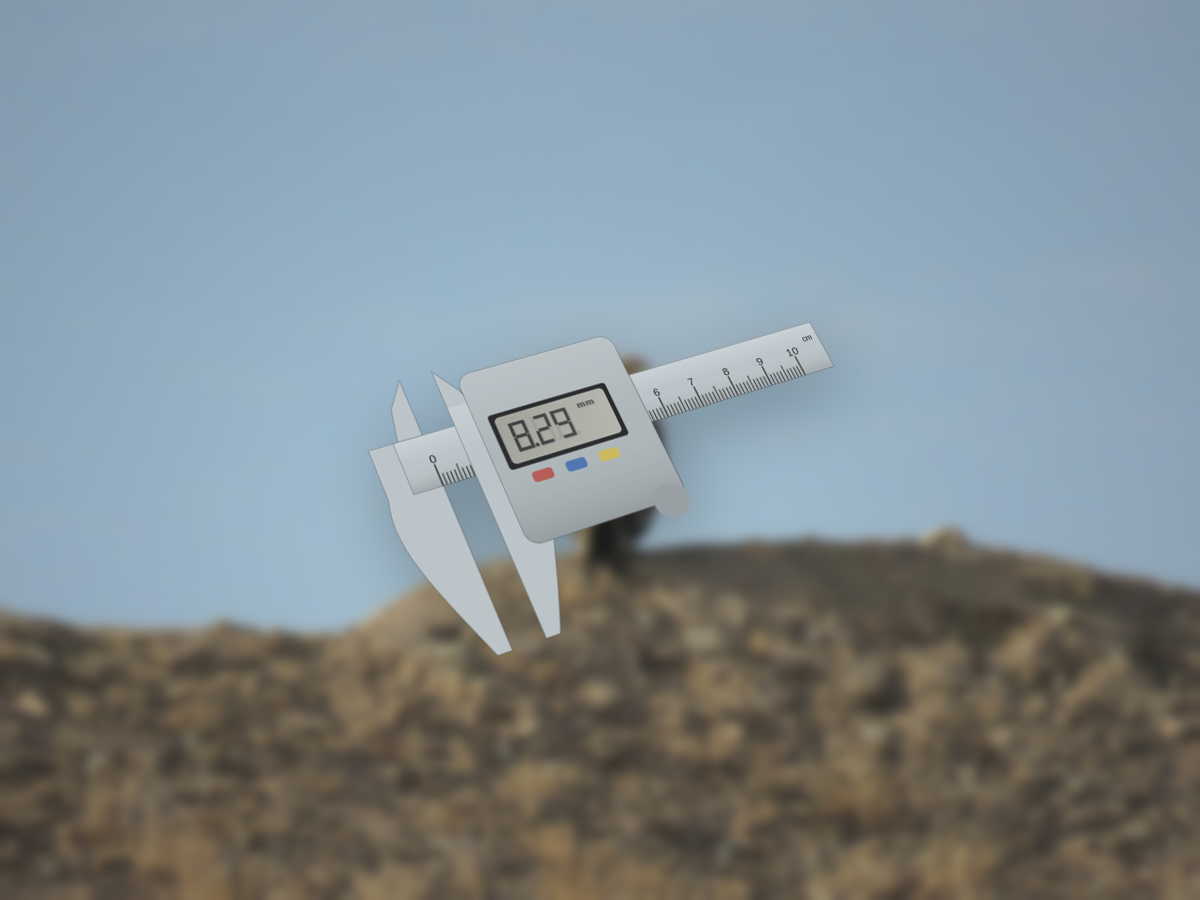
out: 8.29 mm
